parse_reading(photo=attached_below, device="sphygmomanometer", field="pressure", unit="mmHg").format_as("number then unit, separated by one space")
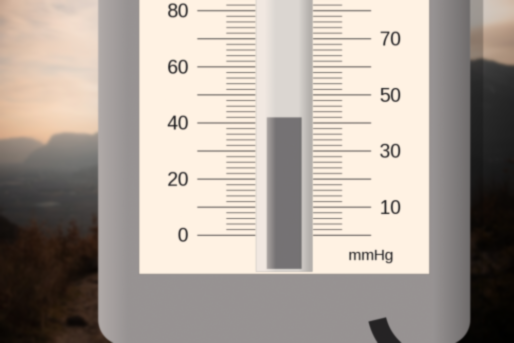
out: 42 mmHg
